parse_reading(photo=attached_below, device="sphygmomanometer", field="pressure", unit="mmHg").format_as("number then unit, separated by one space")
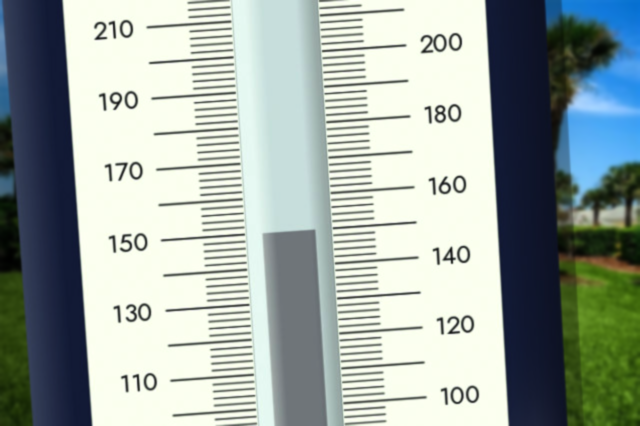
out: 150 mmHg
